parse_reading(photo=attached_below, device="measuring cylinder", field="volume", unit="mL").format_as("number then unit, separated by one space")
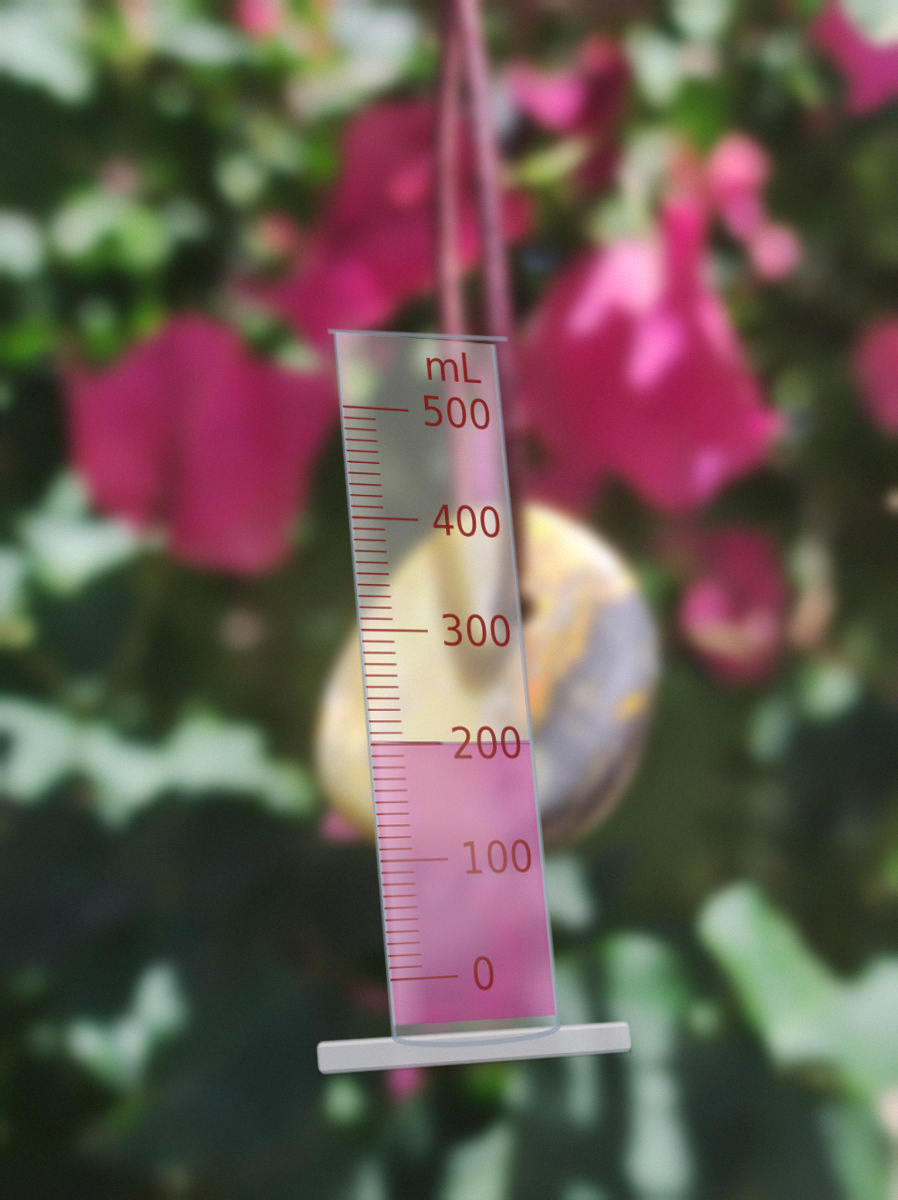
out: 200 mL
